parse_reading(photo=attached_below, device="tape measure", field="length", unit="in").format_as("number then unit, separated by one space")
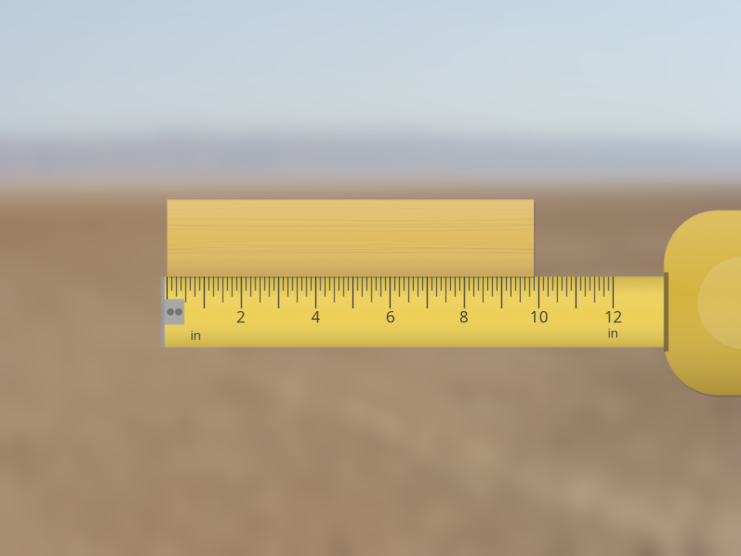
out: 9.875 in
